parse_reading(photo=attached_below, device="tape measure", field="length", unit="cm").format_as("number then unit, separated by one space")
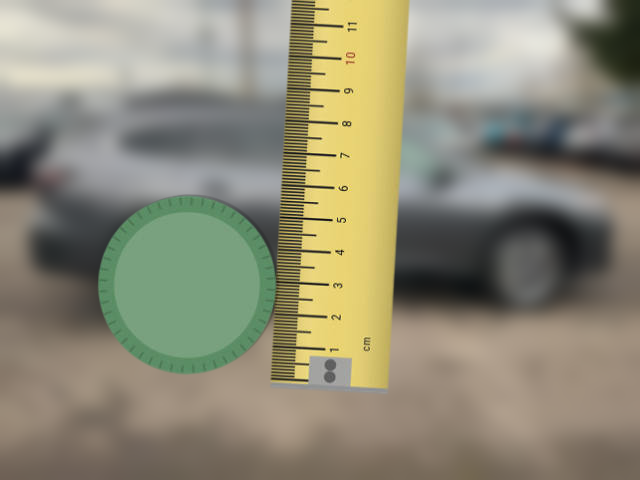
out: 5.5 cm
